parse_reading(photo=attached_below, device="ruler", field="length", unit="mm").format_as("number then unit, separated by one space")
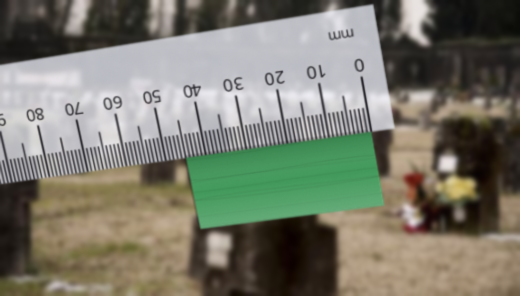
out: 45 mm
